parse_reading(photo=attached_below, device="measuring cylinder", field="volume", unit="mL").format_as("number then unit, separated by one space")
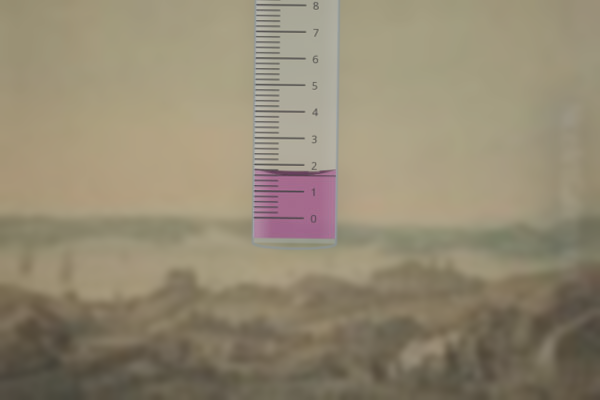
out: 1.6 mL
